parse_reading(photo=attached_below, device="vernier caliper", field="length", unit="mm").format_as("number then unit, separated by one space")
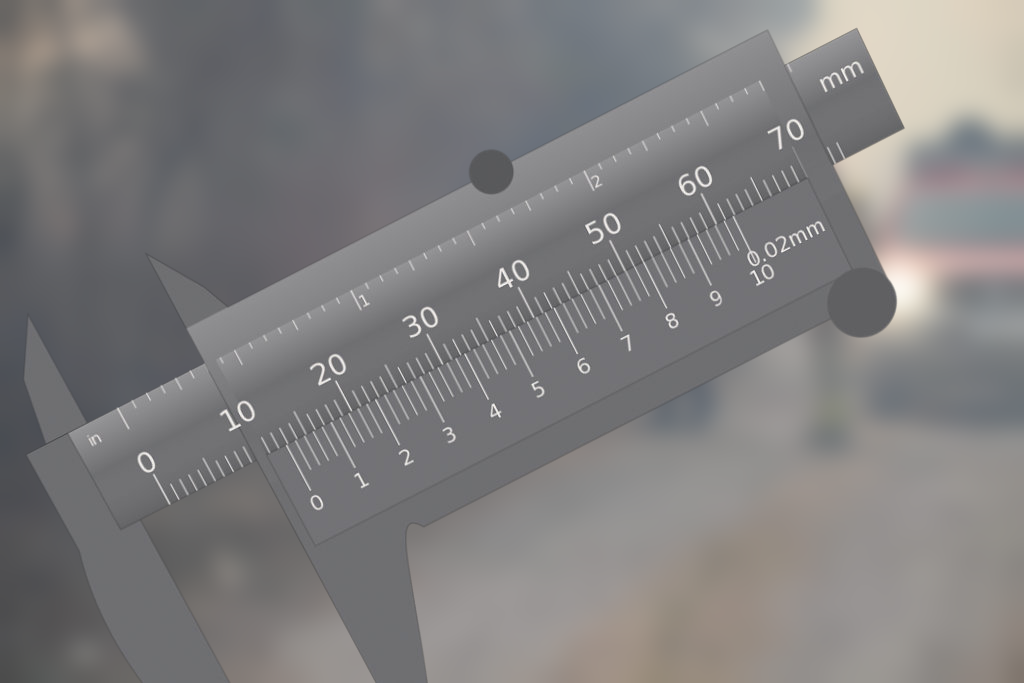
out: 12.8 mm
